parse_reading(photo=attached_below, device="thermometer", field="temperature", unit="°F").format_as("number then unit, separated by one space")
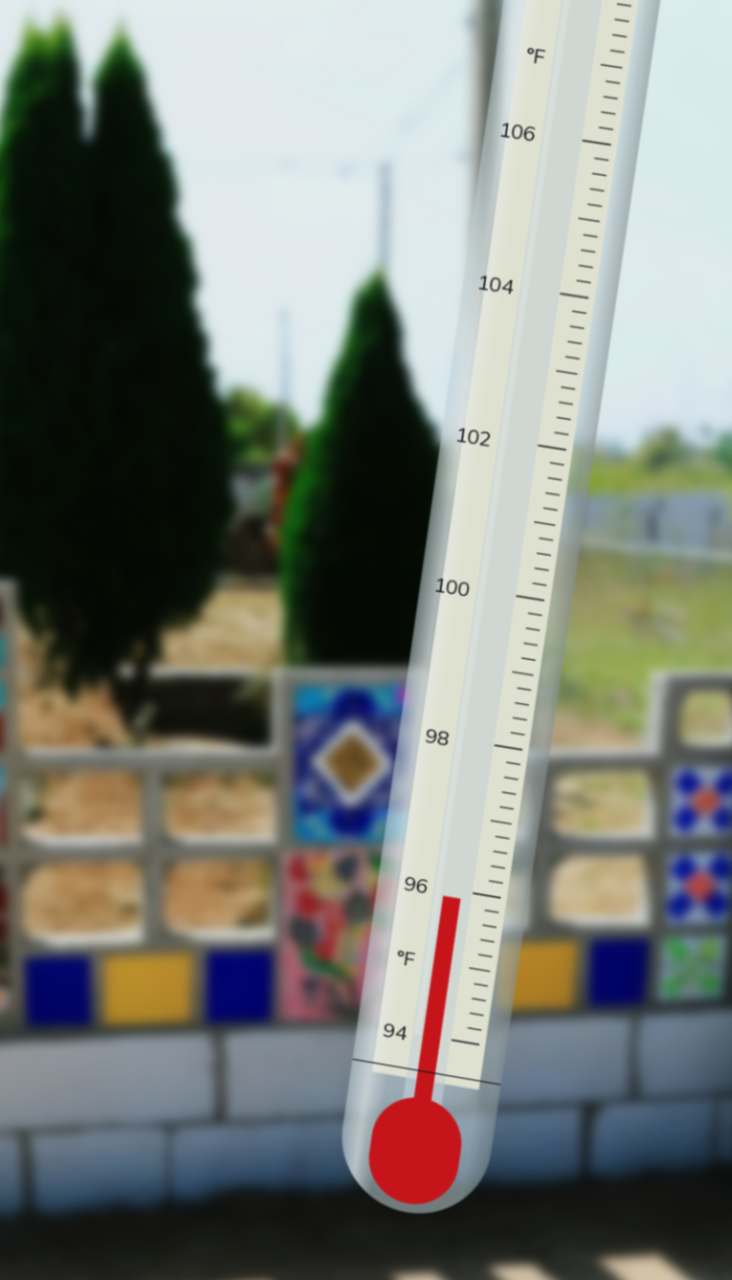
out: 95.9 °F
